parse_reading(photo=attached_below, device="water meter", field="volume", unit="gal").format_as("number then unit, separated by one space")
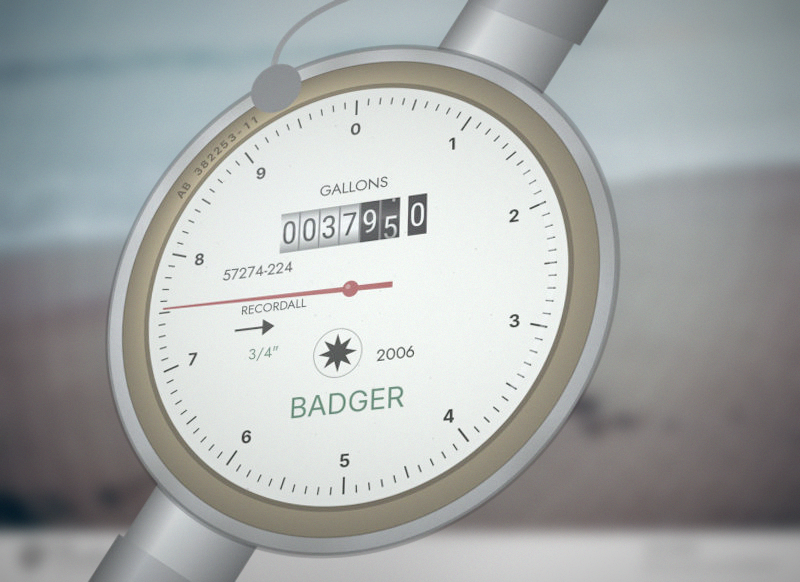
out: 37947.5 gal
